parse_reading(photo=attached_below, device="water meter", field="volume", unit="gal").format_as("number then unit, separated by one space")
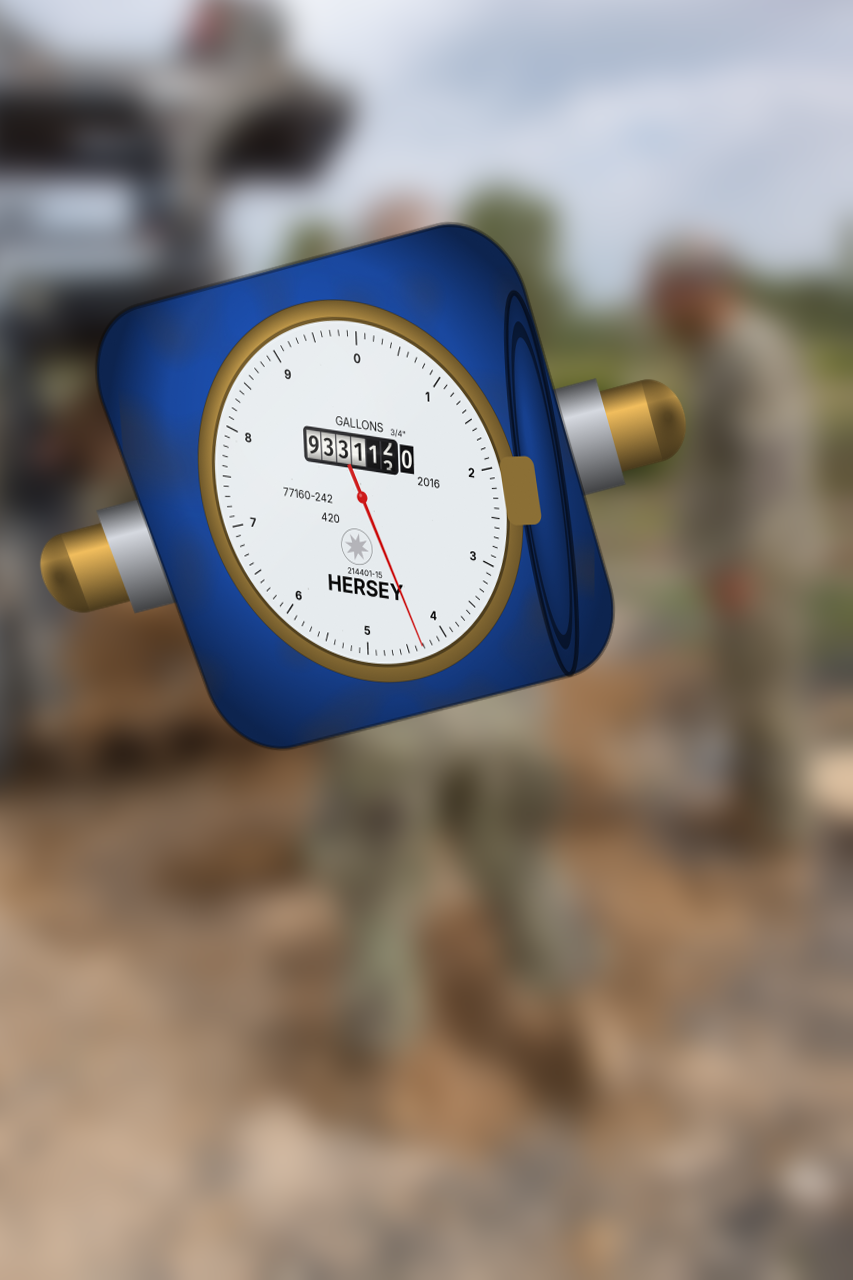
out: 9331124.3 gal
